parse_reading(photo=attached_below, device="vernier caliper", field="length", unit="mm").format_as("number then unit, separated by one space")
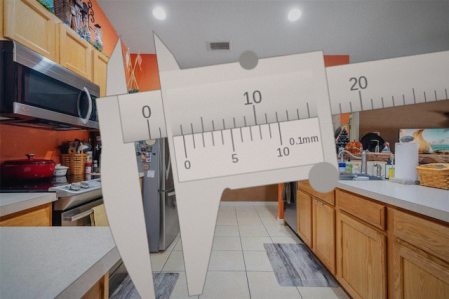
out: 3.1 mm
